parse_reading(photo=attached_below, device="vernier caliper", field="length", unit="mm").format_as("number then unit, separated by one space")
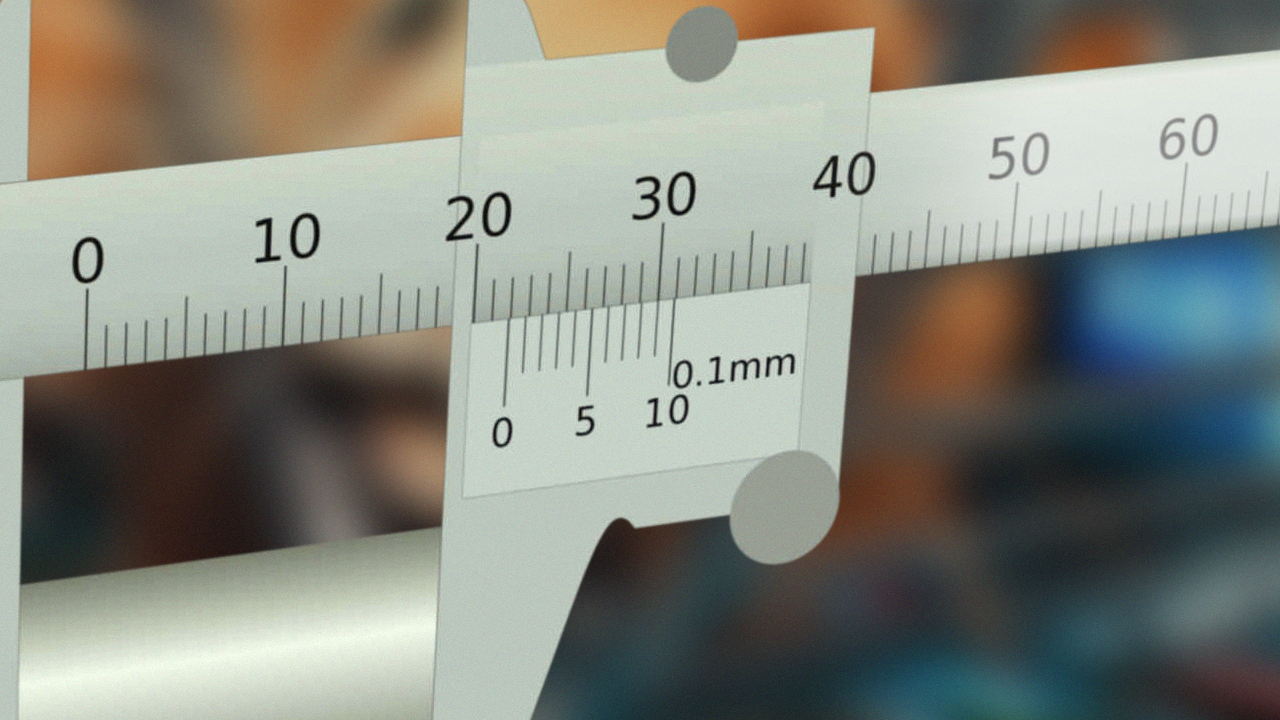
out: 21.9 mm
